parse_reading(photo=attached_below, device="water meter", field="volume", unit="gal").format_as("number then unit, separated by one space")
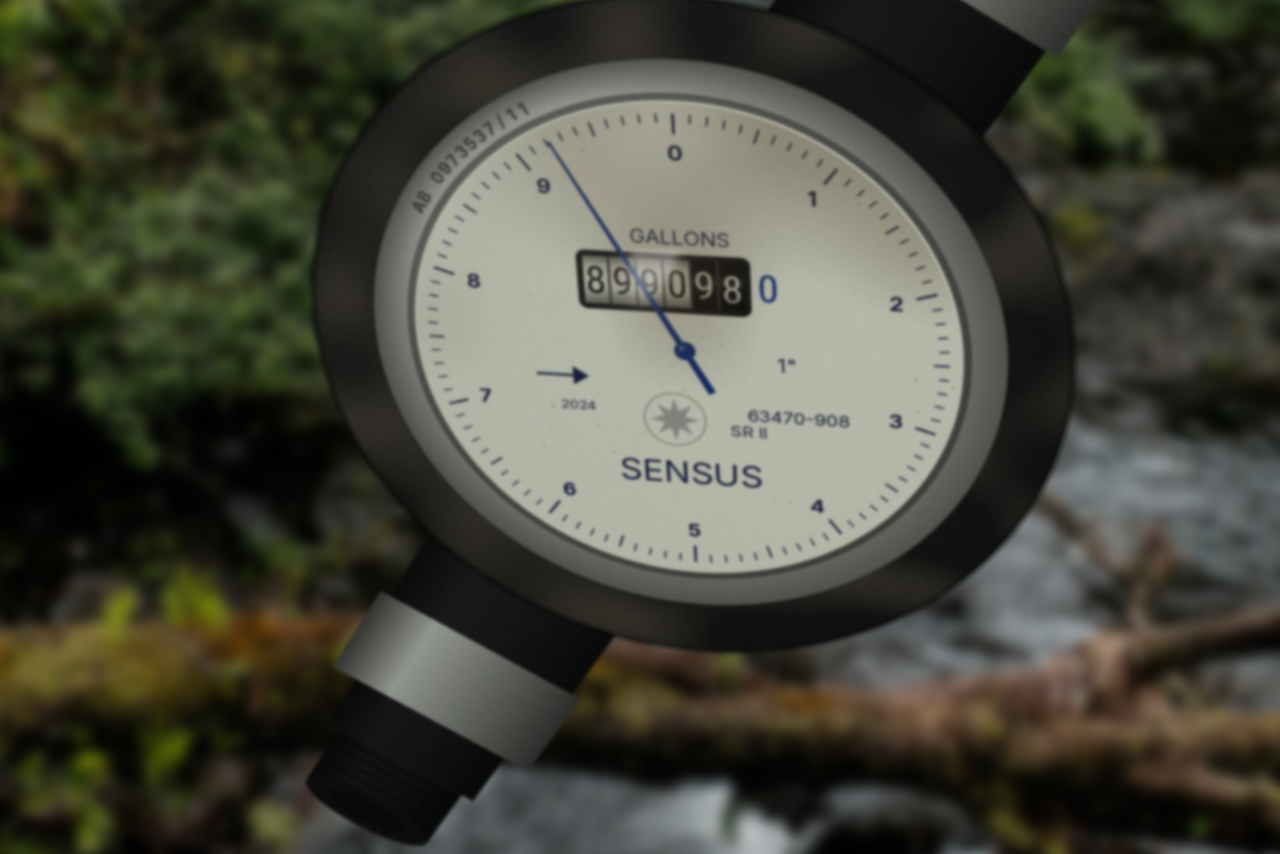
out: 8990979.2 gal
